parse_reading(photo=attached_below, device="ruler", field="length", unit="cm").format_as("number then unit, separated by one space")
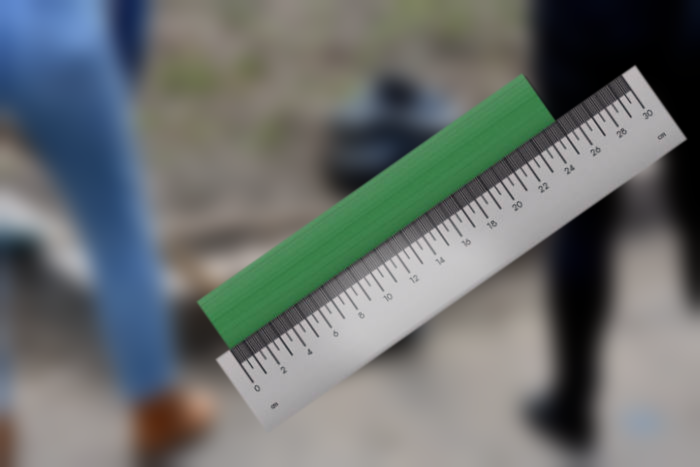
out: 25 cm
